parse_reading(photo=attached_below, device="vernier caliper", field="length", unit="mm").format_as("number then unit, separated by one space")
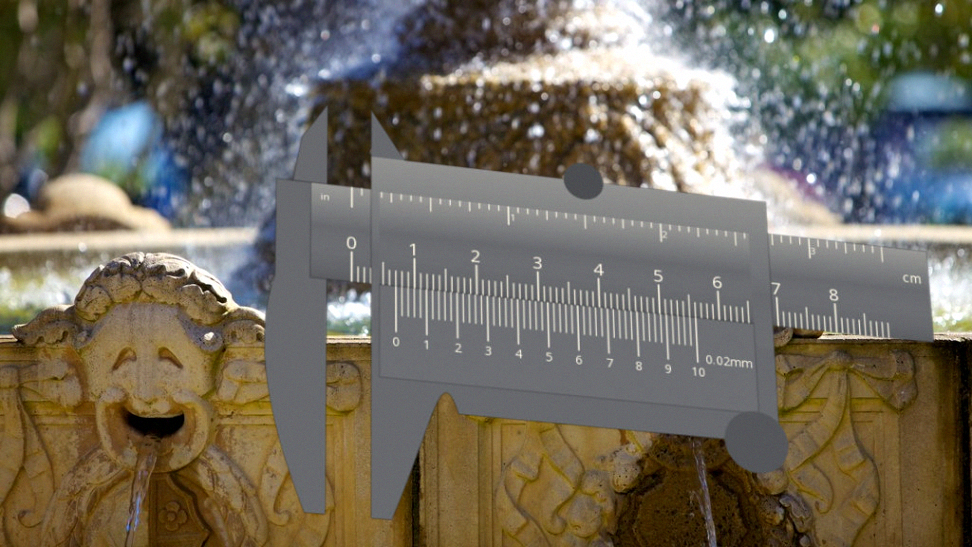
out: 7.0 mm
